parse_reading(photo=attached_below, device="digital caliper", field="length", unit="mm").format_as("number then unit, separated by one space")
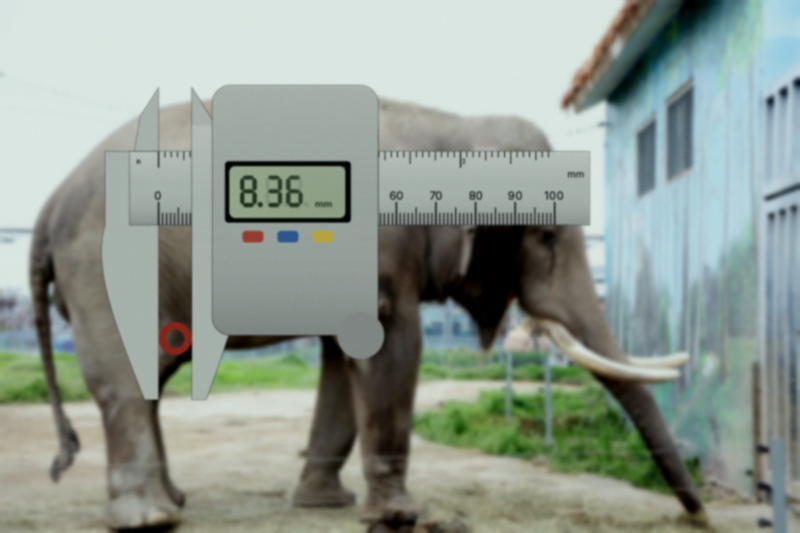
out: 8.36 mm
